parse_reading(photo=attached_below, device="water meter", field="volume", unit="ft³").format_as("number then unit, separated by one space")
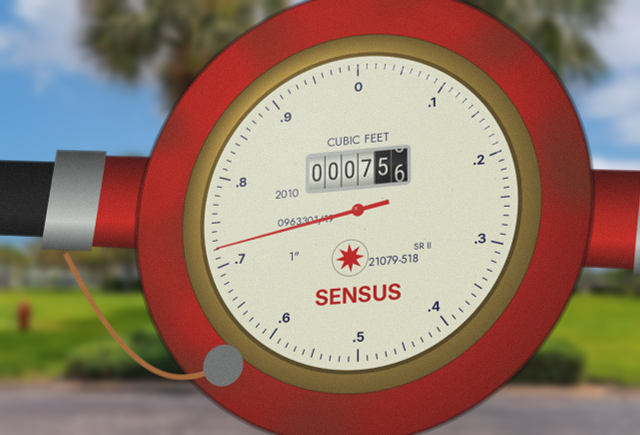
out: 755.72 ft³
